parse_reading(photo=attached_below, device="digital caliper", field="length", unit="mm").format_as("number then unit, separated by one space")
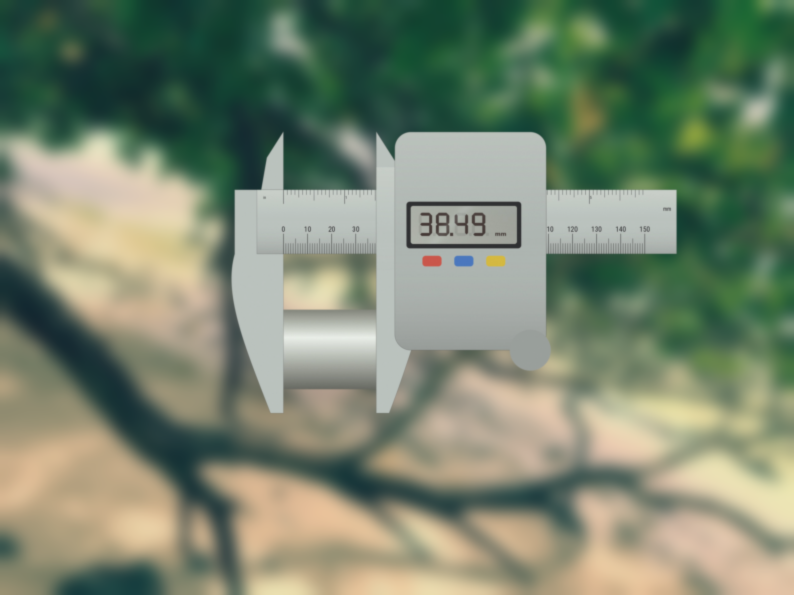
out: 38.49 mm
